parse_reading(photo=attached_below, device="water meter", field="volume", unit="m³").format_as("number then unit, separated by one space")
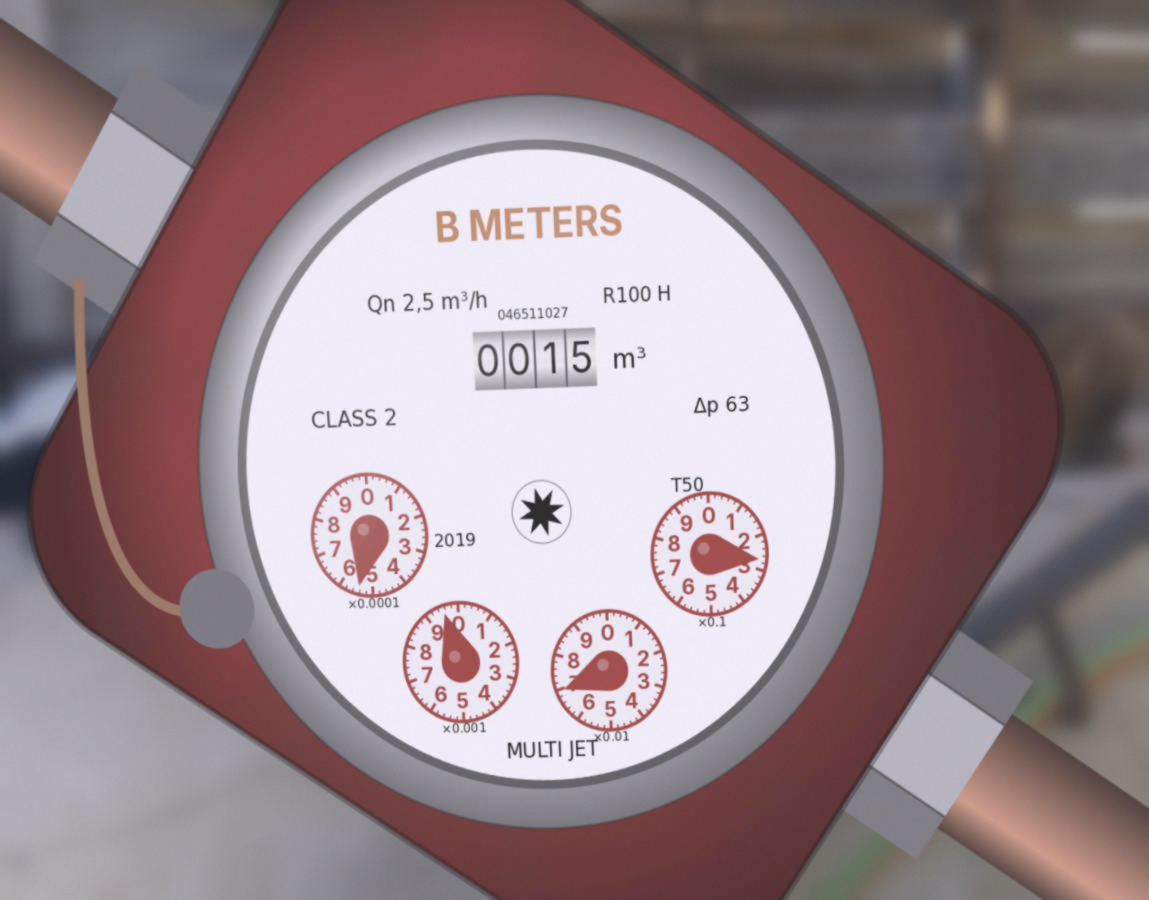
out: 15.2695 m³
